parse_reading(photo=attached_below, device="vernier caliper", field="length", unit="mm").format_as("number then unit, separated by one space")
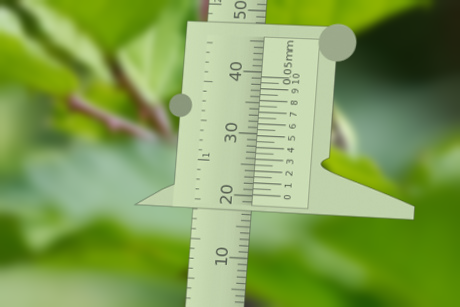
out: 20.2 mm
